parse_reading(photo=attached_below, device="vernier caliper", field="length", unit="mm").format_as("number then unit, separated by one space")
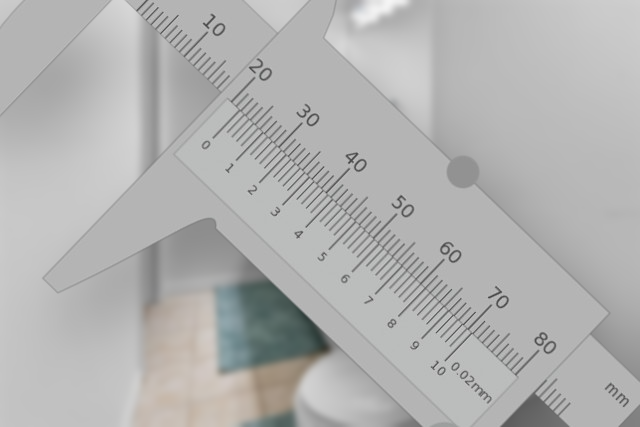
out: 21.8 mm
